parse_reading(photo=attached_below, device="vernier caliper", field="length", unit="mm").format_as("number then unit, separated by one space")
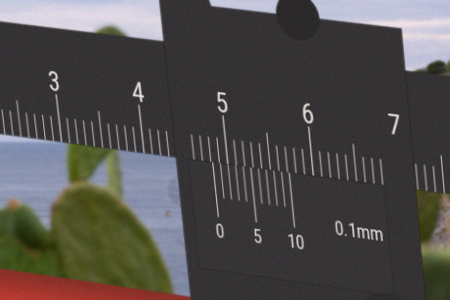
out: 48.2 mm
